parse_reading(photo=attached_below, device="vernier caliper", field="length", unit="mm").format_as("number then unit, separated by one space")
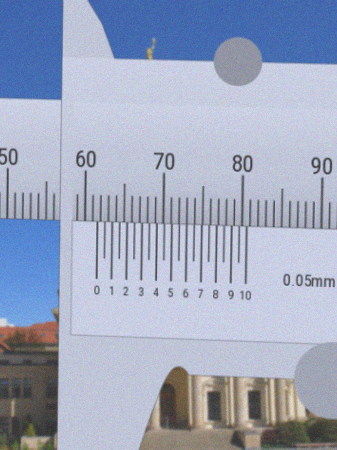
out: 61.6 mm
